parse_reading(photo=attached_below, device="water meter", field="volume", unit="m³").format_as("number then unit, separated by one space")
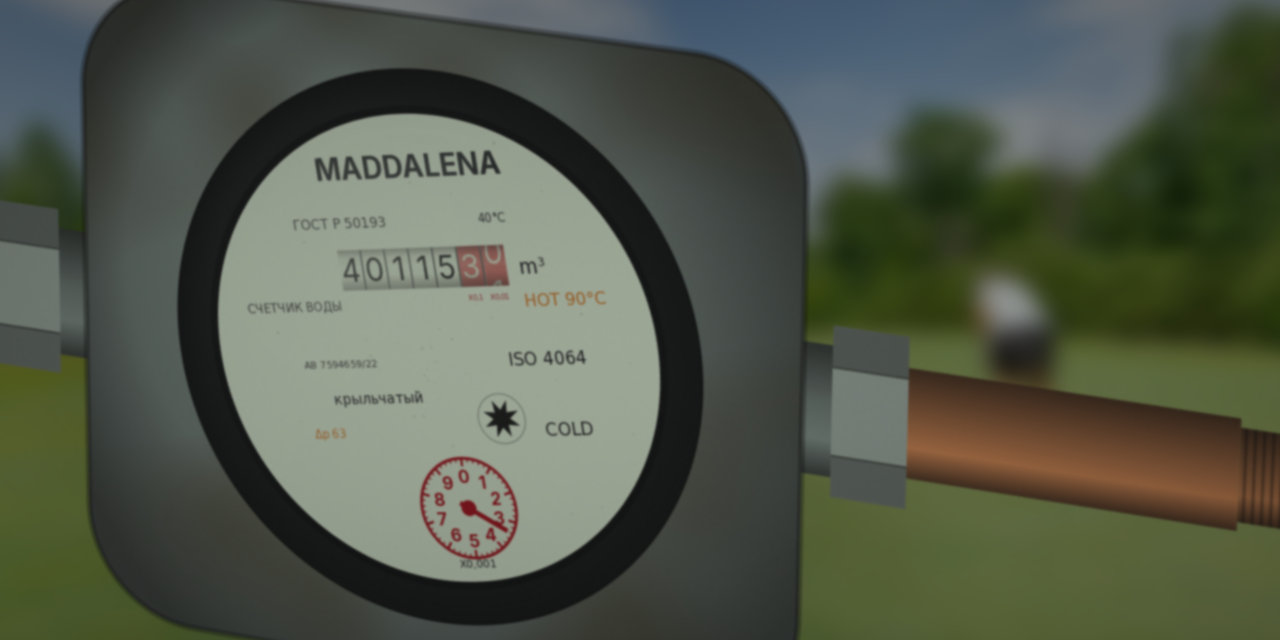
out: 40115.303 m³
